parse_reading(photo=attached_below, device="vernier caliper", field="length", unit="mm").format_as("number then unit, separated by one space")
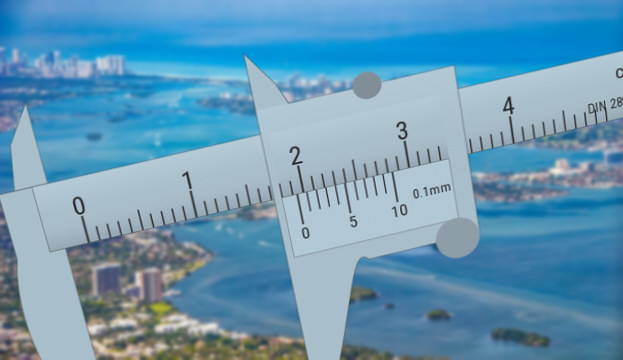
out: 19.4 mm
